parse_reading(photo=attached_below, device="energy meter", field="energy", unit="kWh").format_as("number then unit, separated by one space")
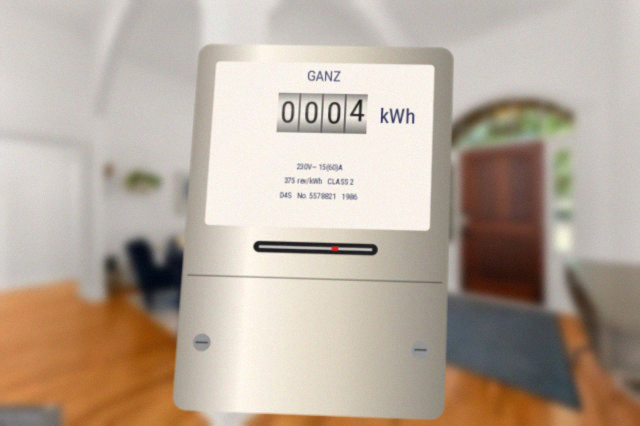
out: 4 kWh
